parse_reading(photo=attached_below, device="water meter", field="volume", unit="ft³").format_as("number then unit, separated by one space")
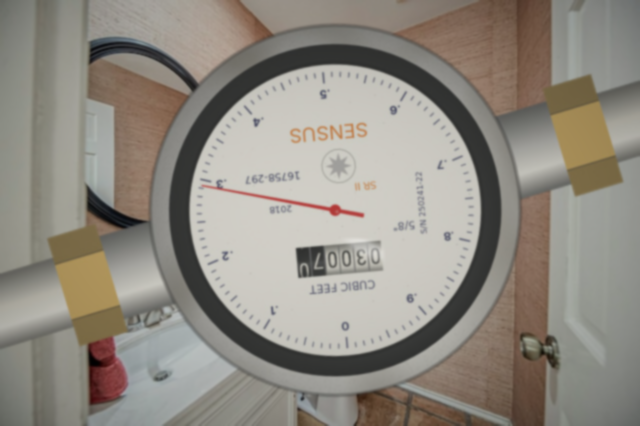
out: 30070.29 ft³
